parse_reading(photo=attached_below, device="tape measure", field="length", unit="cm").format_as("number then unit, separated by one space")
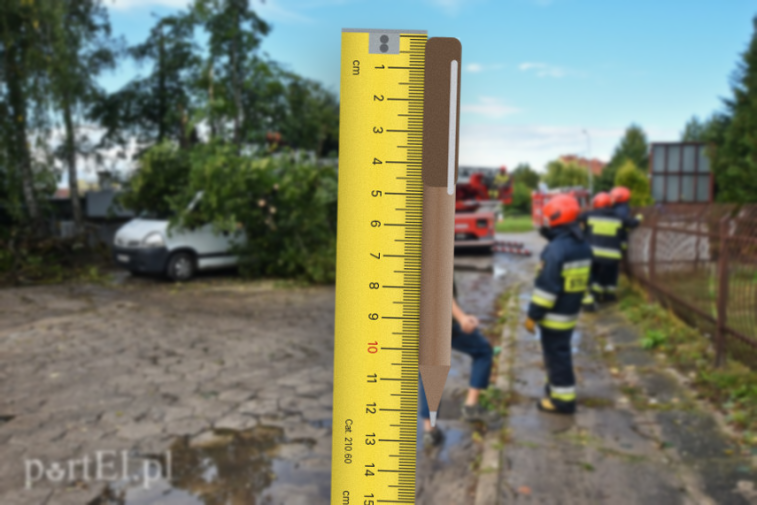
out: 12.5 cm
